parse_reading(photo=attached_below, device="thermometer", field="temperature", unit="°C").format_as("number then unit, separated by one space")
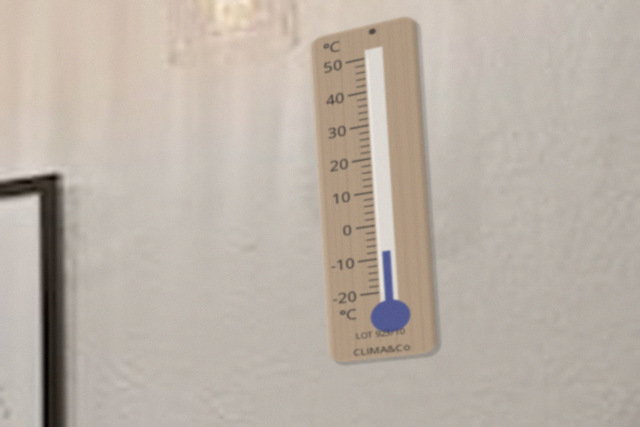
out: -8 °C
